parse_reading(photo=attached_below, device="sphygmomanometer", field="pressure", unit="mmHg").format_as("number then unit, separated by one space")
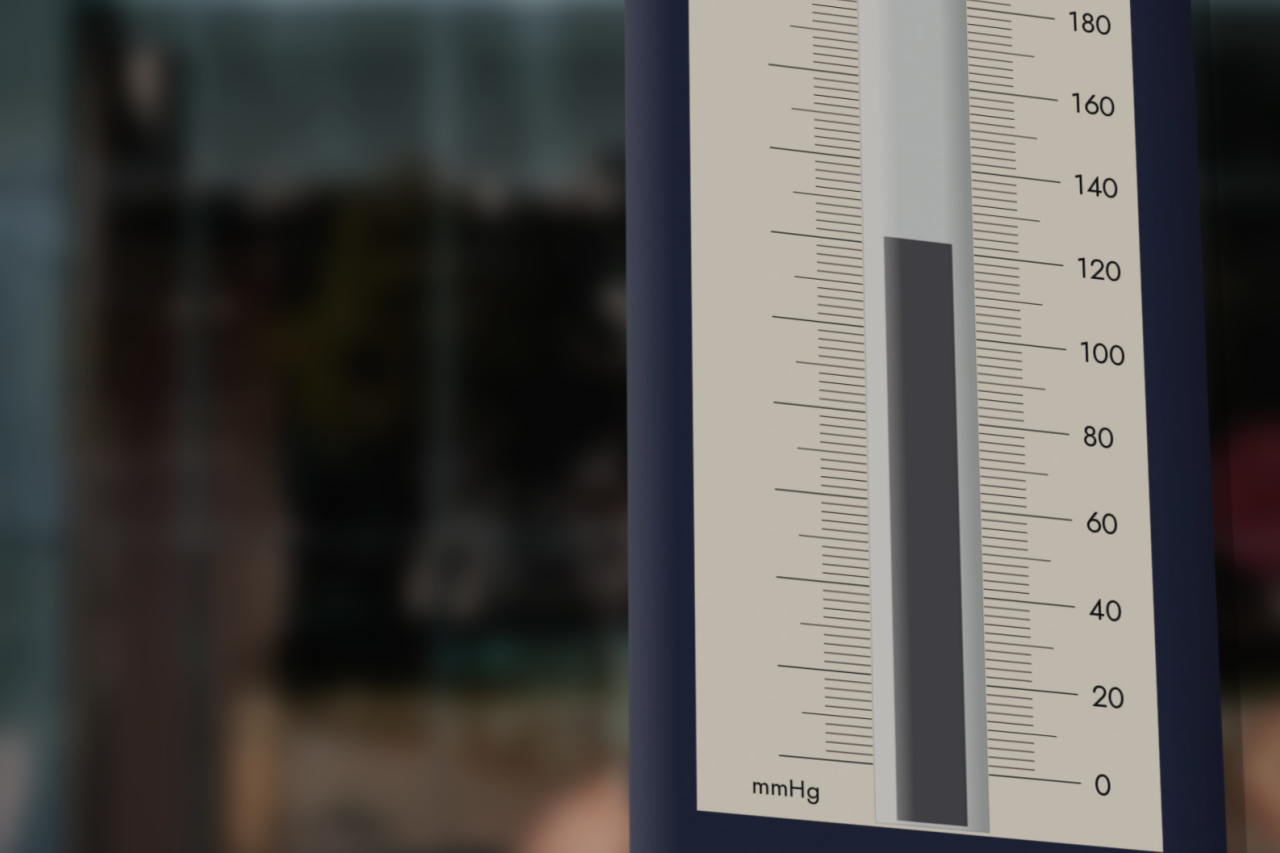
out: 122 mmHg
